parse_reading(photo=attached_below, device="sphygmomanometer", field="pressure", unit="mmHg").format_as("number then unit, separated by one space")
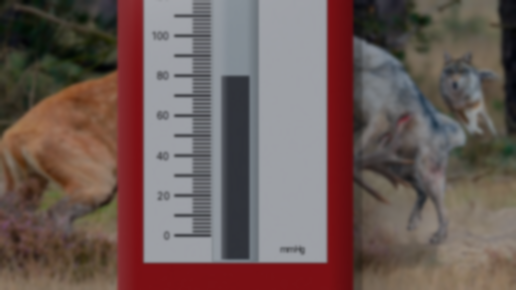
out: 80 mmHg
